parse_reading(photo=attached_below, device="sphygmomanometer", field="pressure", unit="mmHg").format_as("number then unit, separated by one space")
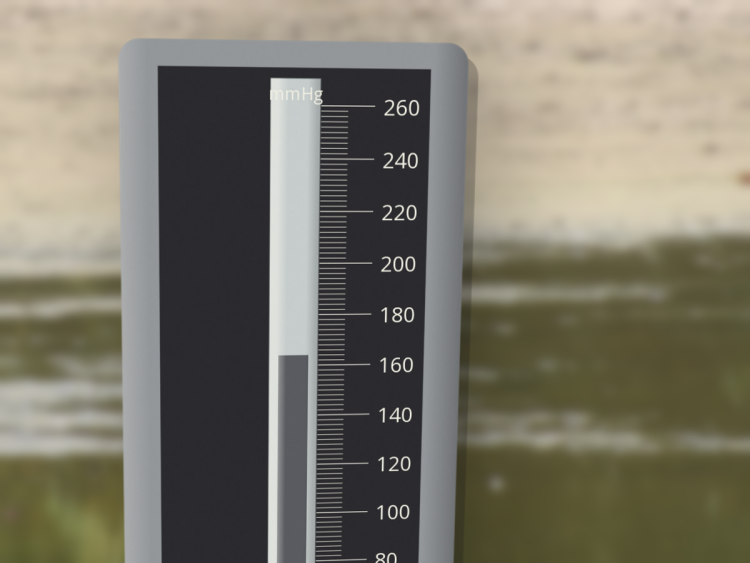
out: 164 mmHg
